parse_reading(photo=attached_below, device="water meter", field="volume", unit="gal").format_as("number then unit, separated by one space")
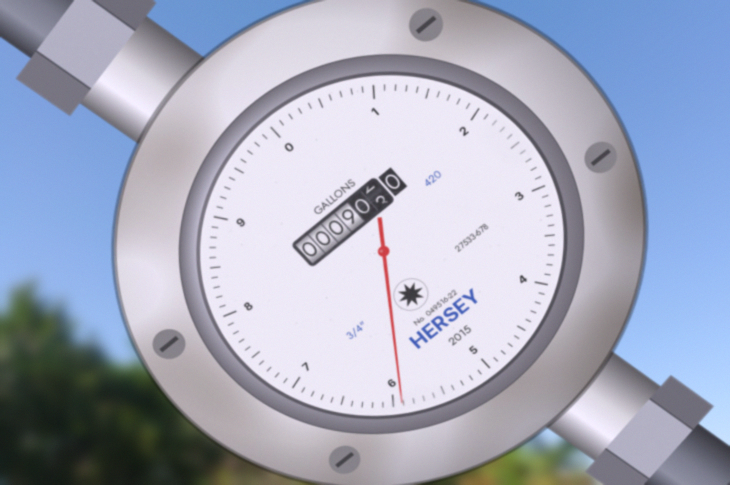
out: 9025.9 gal
